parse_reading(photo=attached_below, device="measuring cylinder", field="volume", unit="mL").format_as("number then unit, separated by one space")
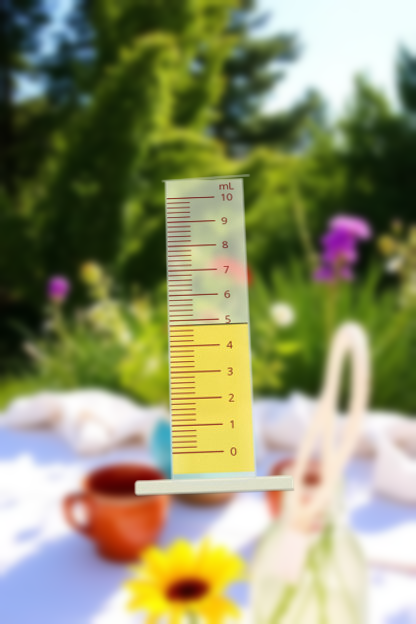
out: 4.8 mL
